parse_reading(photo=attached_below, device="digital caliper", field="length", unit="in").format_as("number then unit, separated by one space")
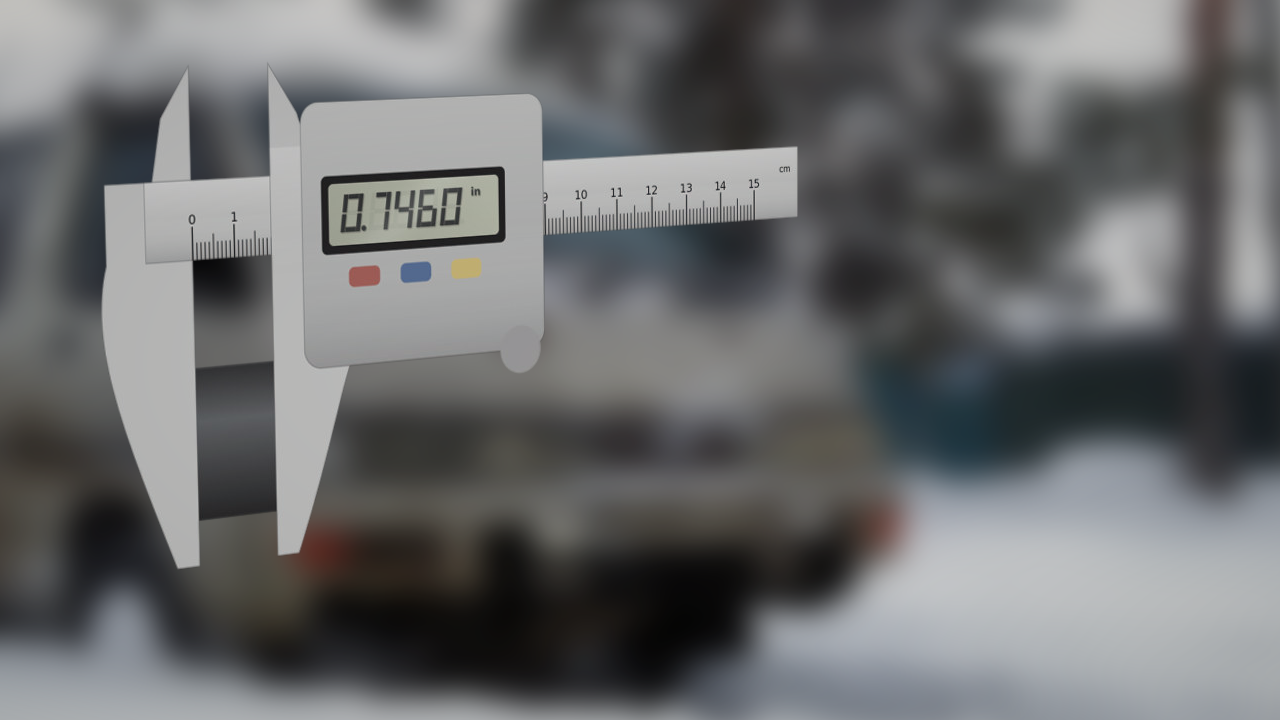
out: 0.7460 in
